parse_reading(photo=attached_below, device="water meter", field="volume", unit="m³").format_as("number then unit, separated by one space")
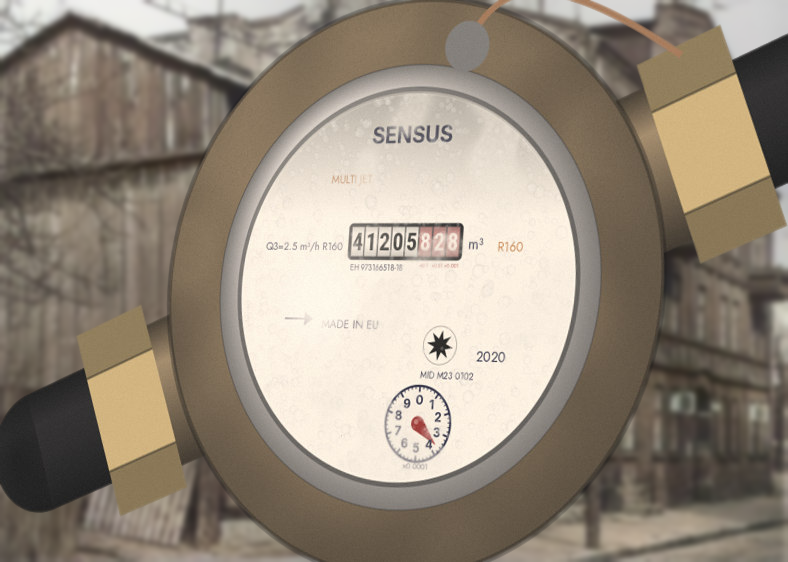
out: 41205.8283 m³
